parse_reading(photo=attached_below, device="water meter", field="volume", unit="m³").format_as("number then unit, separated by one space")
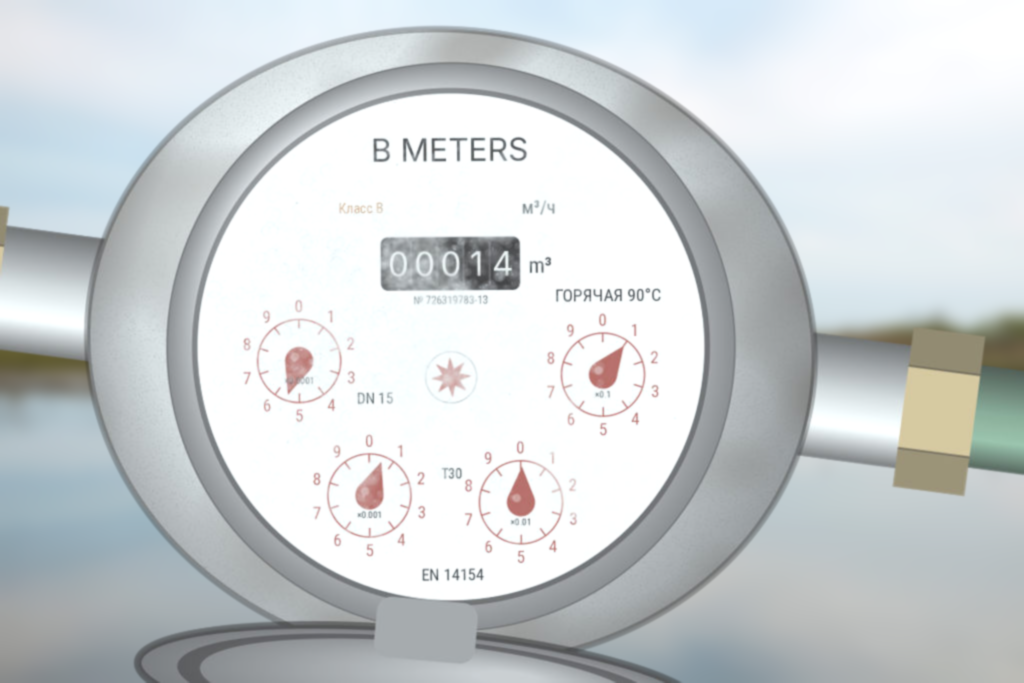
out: 14.1005 m³
